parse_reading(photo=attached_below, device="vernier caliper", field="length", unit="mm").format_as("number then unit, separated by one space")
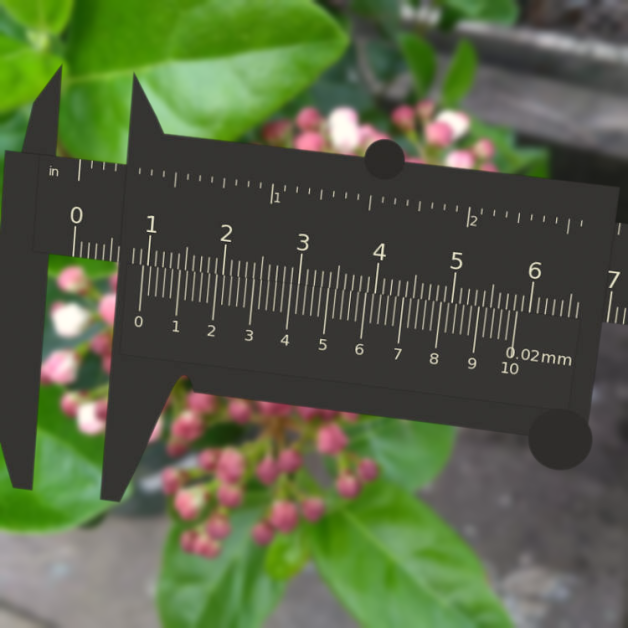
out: 9.4 mm
